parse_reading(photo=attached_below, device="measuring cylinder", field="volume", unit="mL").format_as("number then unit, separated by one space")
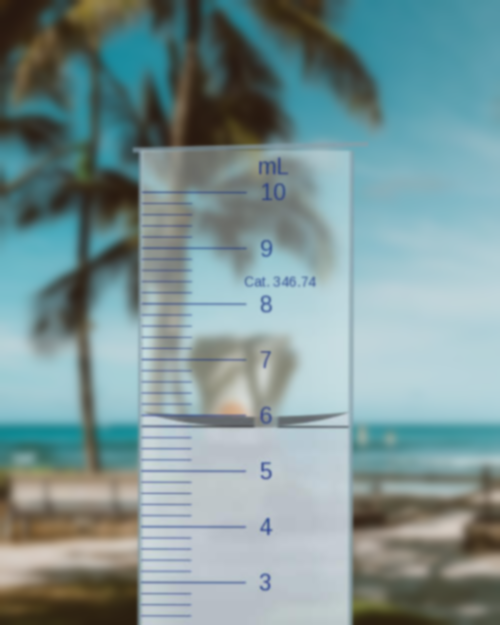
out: 5.8 mL
